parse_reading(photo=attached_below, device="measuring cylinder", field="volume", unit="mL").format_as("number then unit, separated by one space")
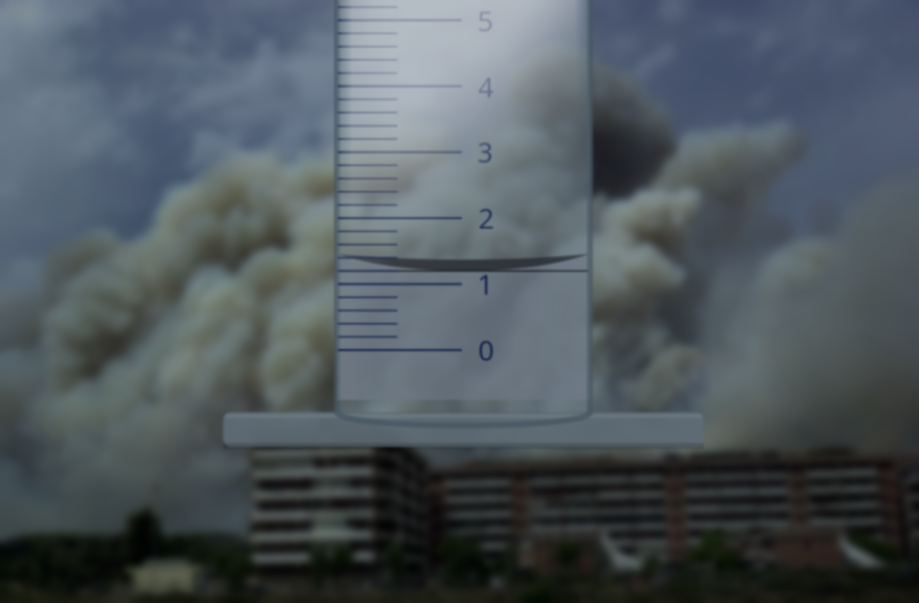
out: 1.2 mL
